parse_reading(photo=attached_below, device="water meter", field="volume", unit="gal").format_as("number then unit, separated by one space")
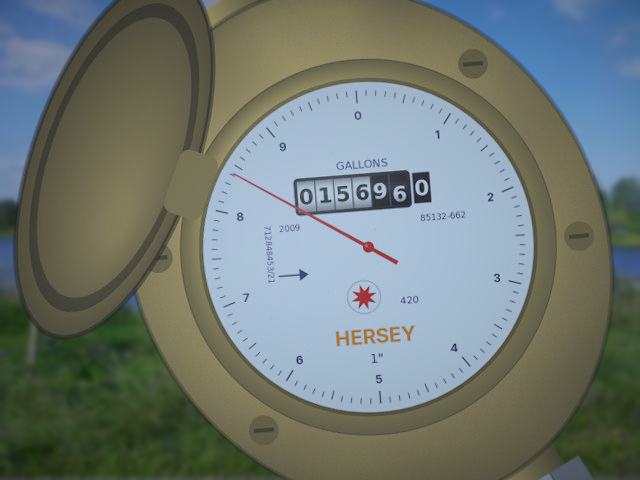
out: 156958.4 gal
